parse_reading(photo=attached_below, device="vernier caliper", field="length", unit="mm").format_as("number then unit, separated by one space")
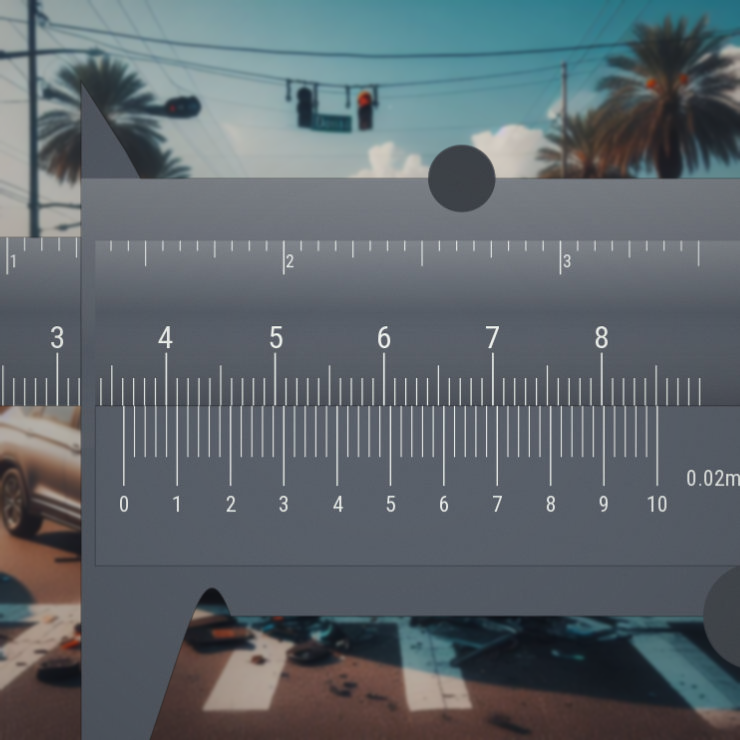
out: 36.1 mm
